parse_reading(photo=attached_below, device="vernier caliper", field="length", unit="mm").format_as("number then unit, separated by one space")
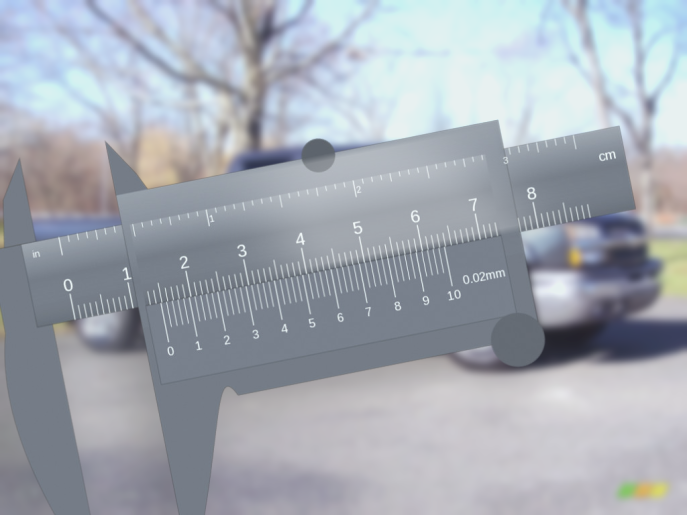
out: 14.8 mm
